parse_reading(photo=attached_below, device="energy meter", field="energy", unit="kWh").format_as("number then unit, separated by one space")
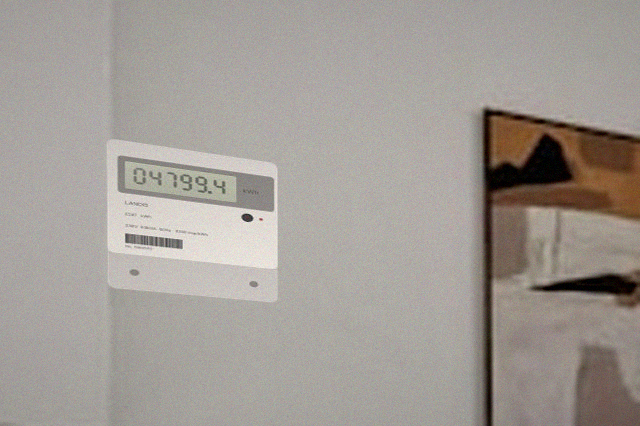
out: 4799.4 kWh
